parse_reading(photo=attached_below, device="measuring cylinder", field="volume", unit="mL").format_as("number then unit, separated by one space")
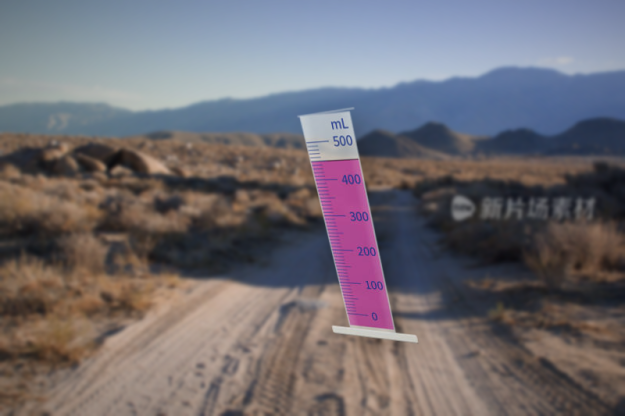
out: 450 mL
